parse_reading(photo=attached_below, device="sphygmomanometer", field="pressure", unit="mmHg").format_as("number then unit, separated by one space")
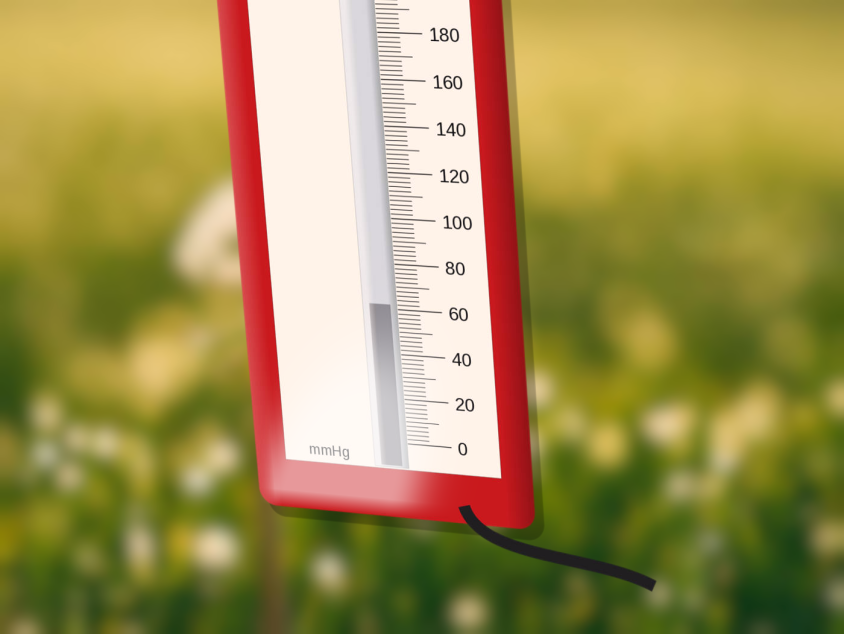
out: 62 mmHg
